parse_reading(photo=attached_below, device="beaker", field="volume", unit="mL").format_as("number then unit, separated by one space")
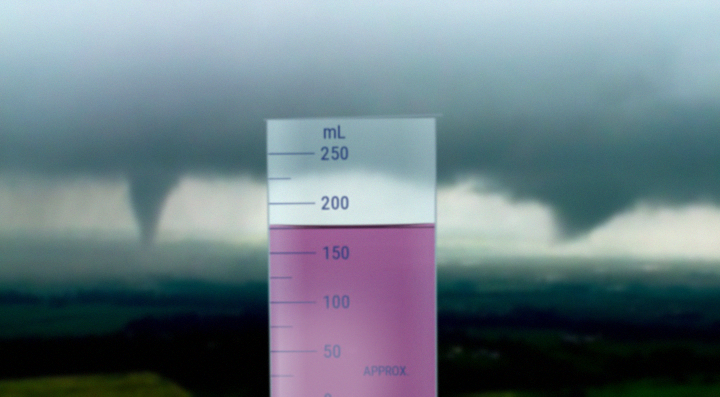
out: 175 mL
